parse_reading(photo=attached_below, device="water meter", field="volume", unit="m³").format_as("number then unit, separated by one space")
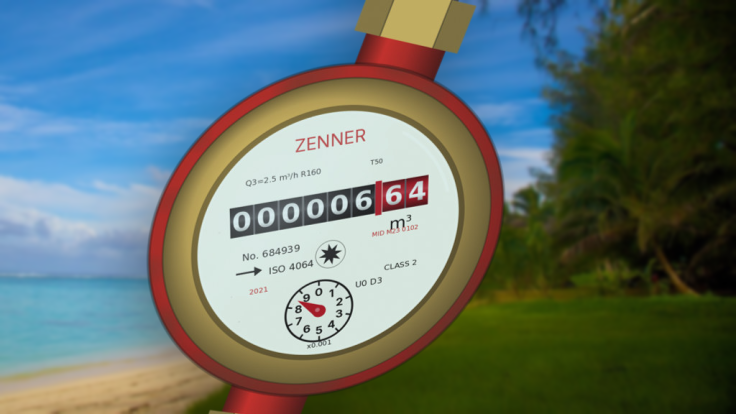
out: 6.648 m³
